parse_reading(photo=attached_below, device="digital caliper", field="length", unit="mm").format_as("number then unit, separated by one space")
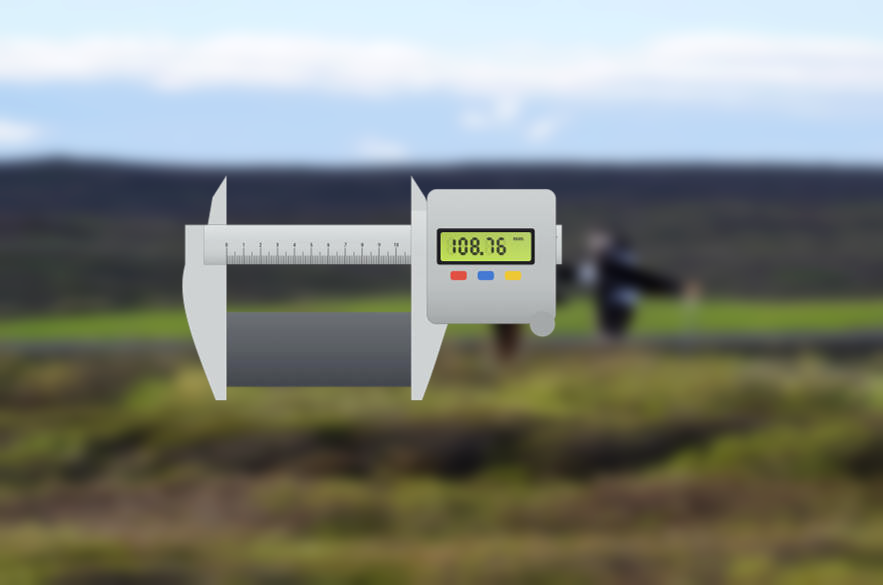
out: 108.76 mm
